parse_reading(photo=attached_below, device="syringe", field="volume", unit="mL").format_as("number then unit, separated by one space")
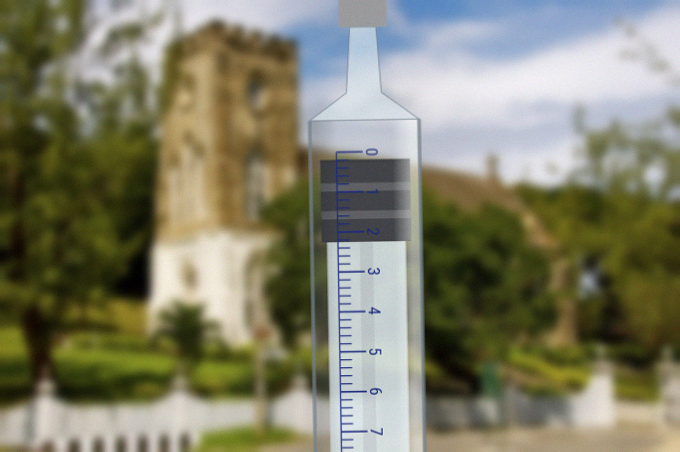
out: 0.2 mL
